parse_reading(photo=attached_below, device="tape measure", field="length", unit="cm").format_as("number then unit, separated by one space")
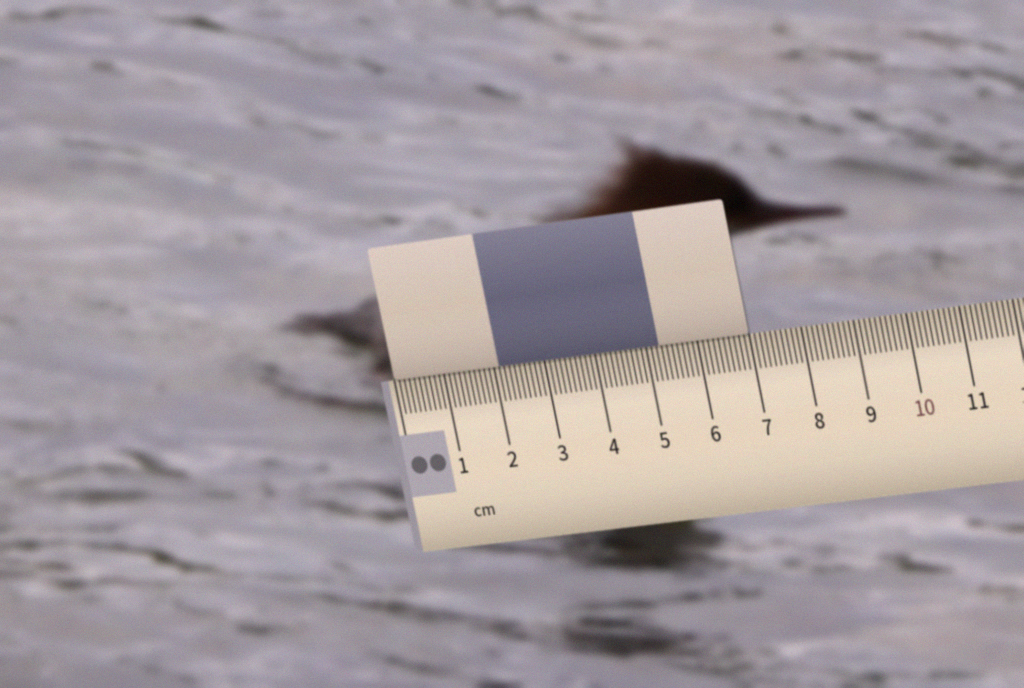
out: 7 cm
